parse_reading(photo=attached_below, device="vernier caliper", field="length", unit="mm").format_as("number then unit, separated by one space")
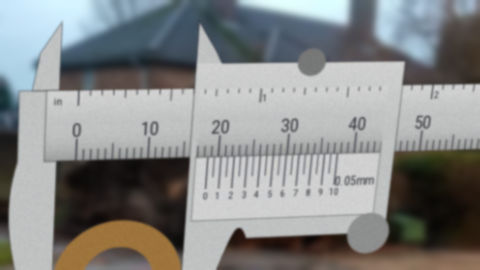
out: 18.5 mm
